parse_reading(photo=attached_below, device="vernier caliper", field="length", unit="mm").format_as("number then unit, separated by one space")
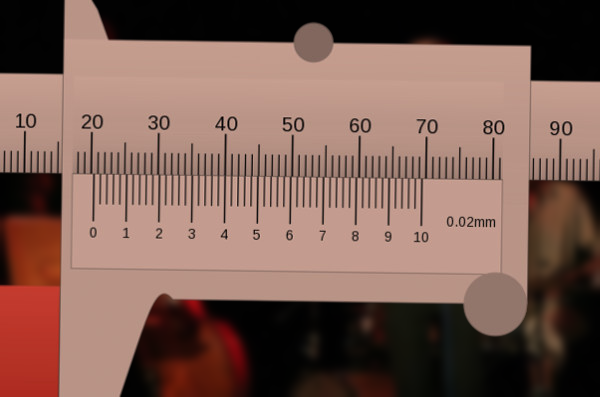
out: 20.4 mm
